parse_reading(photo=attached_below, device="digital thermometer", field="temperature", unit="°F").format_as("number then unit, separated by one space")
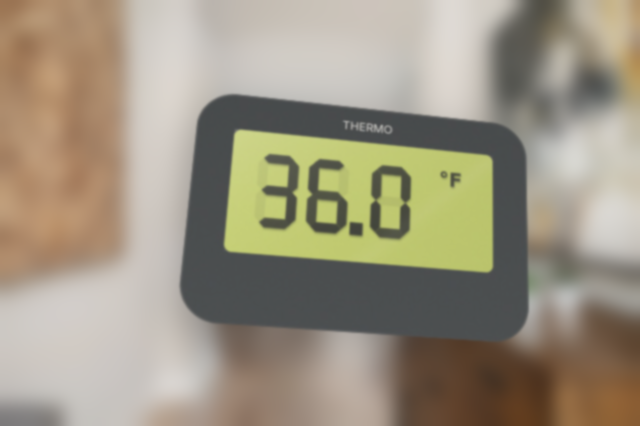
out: 36.0 °F
